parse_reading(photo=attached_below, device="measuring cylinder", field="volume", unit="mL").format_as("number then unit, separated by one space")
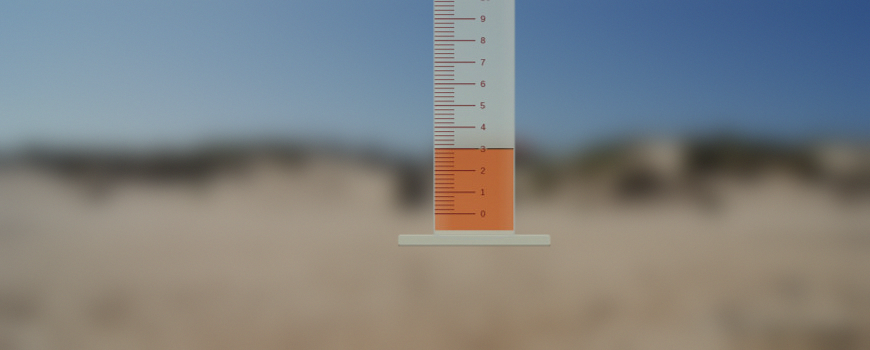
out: 3 mL
